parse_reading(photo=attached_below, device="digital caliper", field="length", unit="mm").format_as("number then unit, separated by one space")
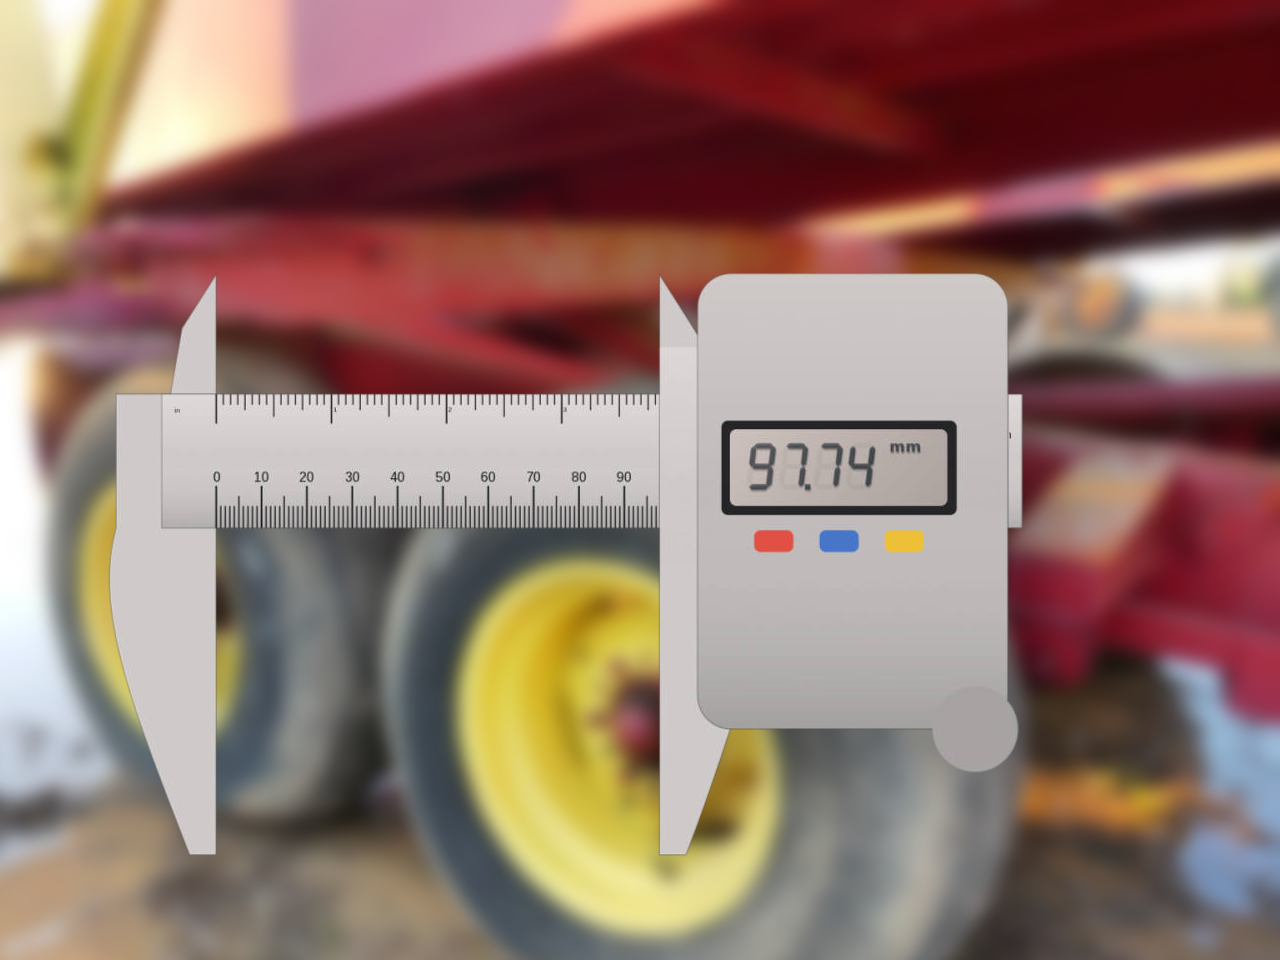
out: 97.74 mm
